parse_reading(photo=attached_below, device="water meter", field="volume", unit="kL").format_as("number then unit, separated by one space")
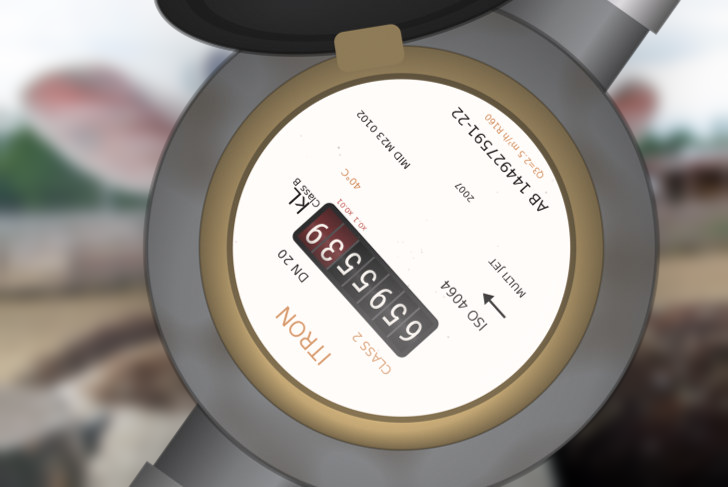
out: 65955.39 kL
